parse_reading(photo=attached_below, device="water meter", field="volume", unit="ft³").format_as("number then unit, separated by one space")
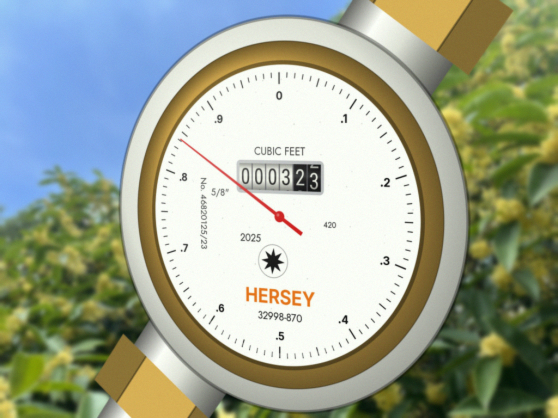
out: 322.84 ft³
